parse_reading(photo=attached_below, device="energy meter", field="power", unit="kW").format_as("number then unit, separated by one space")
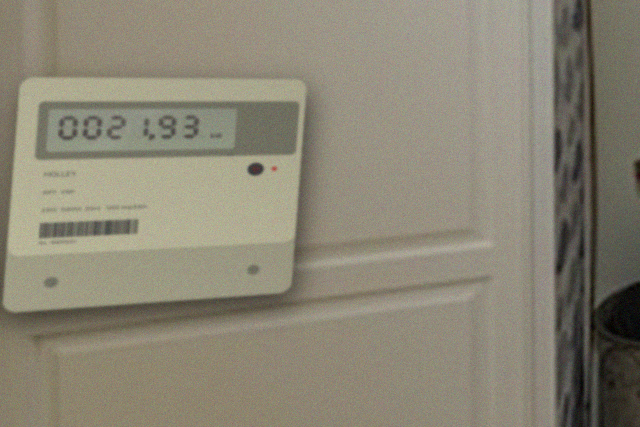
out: 21.93 kW
